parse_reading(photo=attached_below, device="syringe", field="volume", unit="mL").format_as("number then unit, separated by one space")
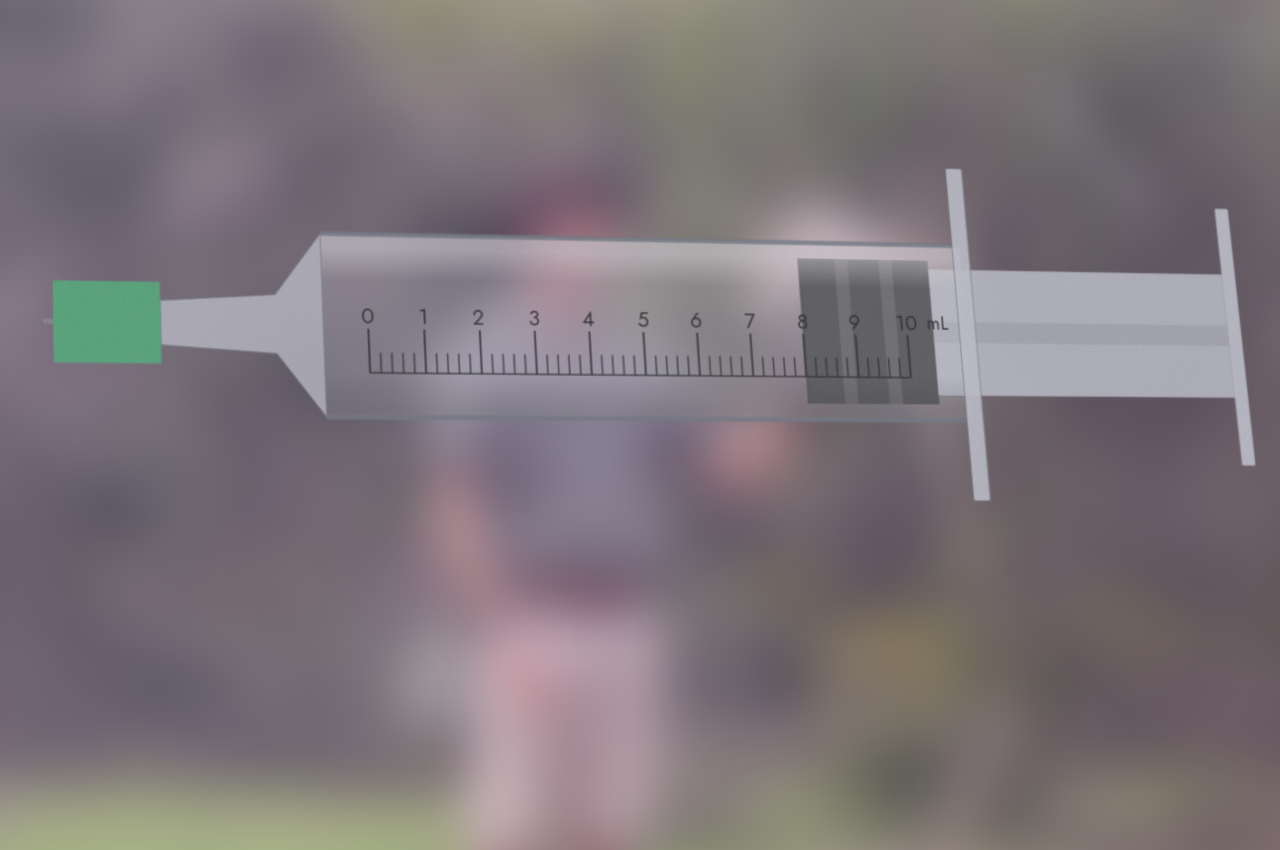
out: 8 mL
